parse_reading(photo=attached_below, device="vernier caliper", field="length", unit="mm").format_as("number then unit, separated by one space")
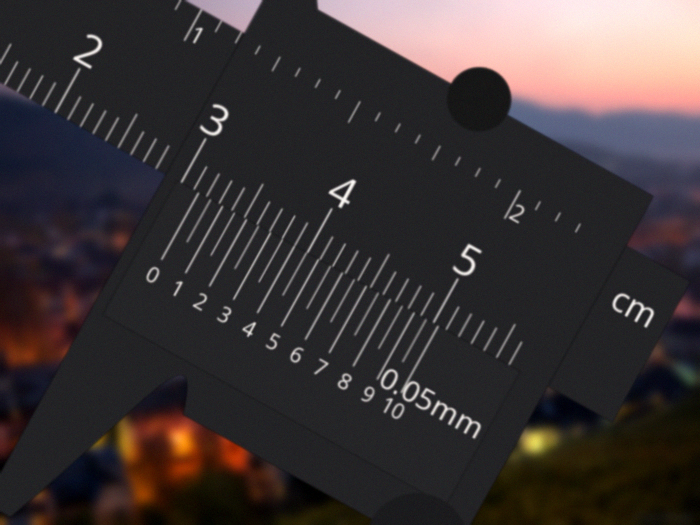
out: 31.4 mm
